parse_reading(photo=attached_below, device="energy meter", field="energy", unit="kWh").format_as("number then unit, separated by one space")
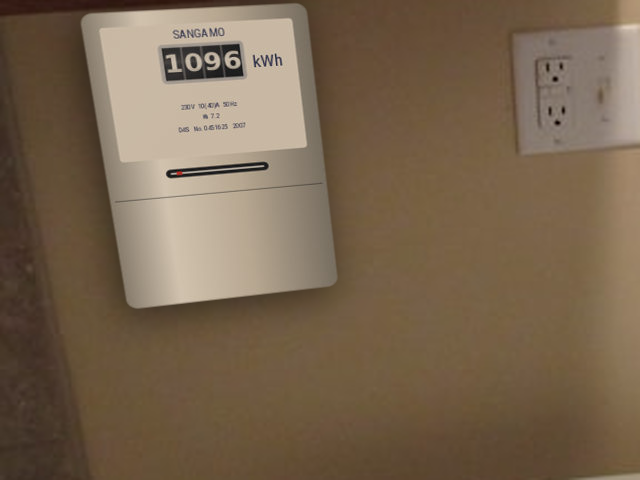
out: 1096 kWh
